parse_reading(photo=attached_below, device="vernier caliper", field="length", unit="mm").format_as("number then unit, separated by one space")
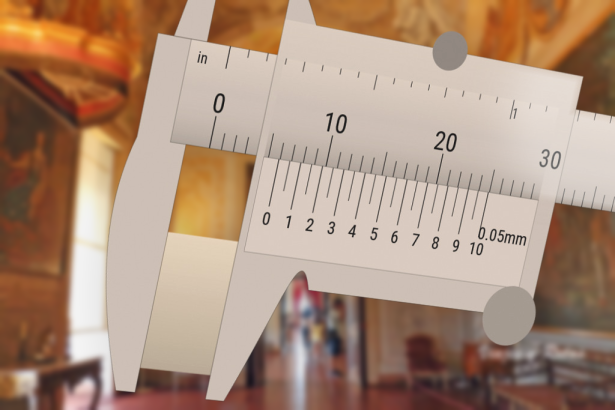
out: 5.9 mm
